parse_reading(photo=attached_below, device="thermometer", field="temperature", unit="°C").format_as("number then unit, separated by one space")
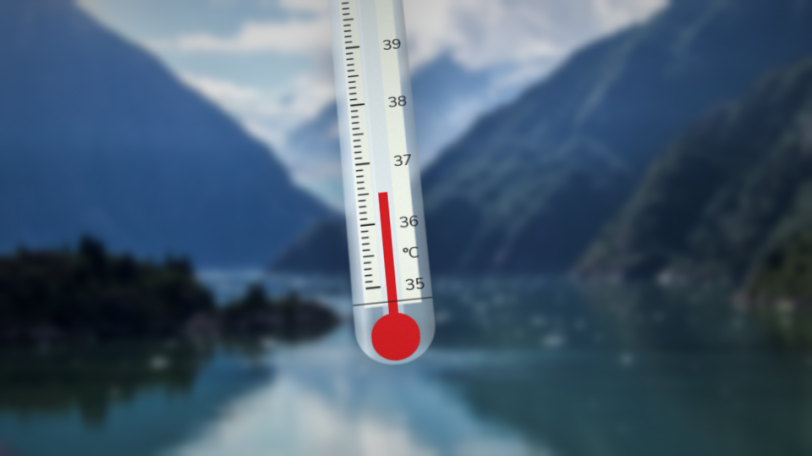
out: 36.5 °C
